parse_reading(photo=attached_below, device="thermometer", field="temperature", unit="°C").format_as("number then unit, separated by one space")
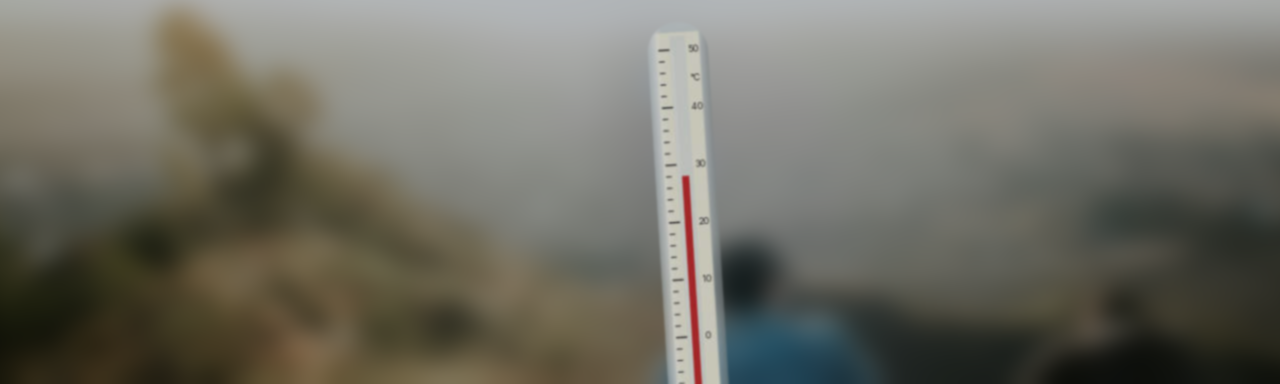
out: 28 °C
